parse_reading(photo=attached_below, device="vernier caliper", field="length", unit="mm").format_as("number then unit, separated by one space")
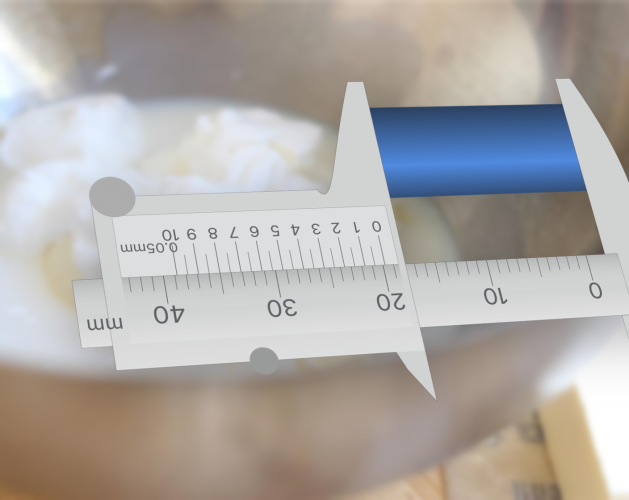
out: 19.8 mm
